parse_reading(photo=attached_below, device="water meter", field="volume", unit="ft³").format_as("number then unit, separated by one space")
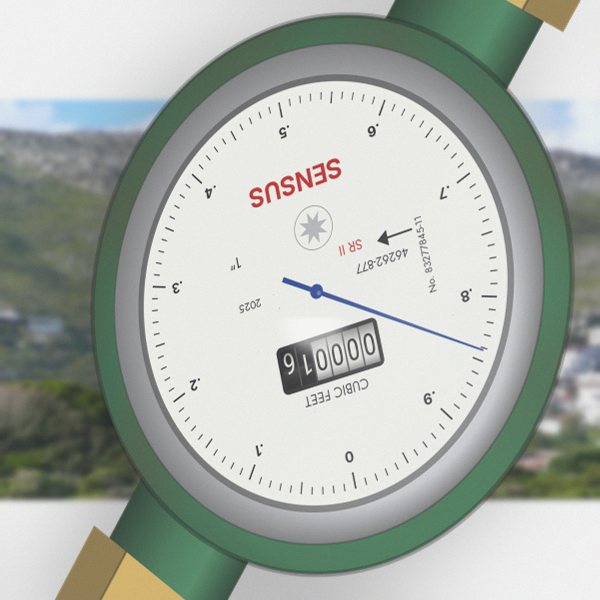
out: 15.84 ft³
